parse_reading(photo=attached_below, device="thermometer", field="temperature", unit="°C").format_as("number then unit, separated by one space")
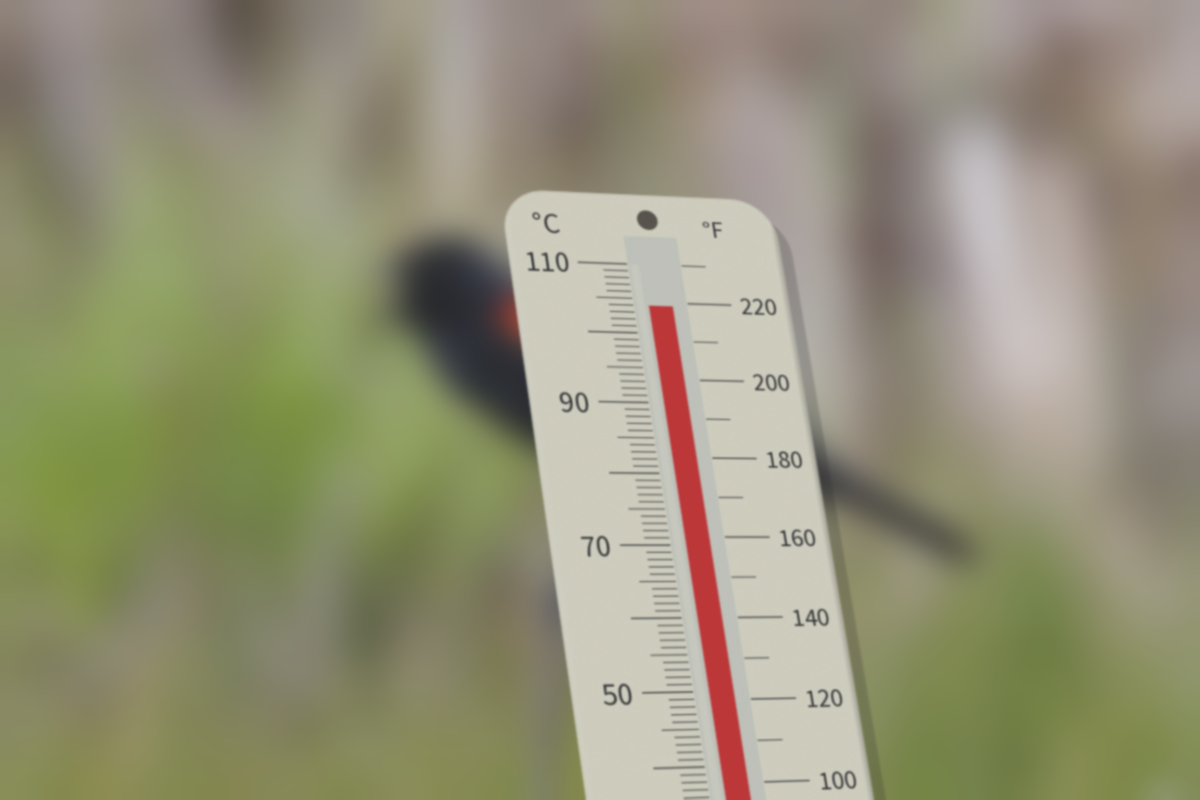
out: 104 °C
